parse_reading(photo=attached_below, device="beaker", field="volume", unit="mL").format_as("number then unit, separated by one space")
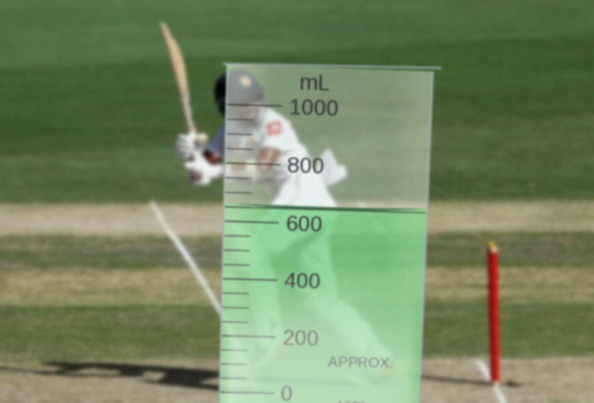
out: 650 mL
